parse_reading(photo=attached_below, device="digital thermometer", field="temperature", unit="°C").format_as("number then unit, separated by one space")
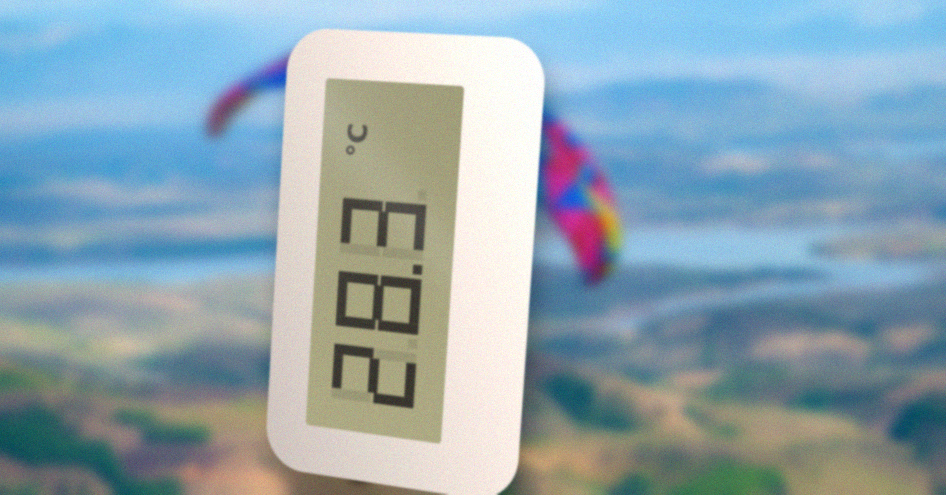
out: 28.3 °C
